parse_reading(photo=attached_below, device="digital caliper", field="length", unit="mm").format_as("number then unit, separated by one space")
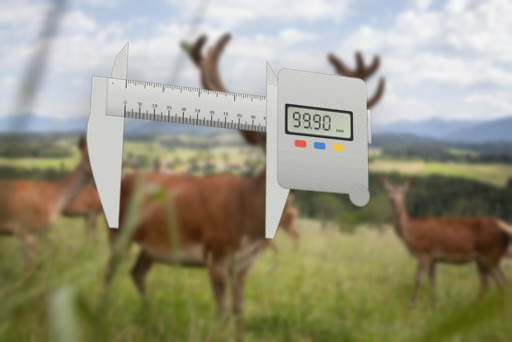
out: 99.90 mm
